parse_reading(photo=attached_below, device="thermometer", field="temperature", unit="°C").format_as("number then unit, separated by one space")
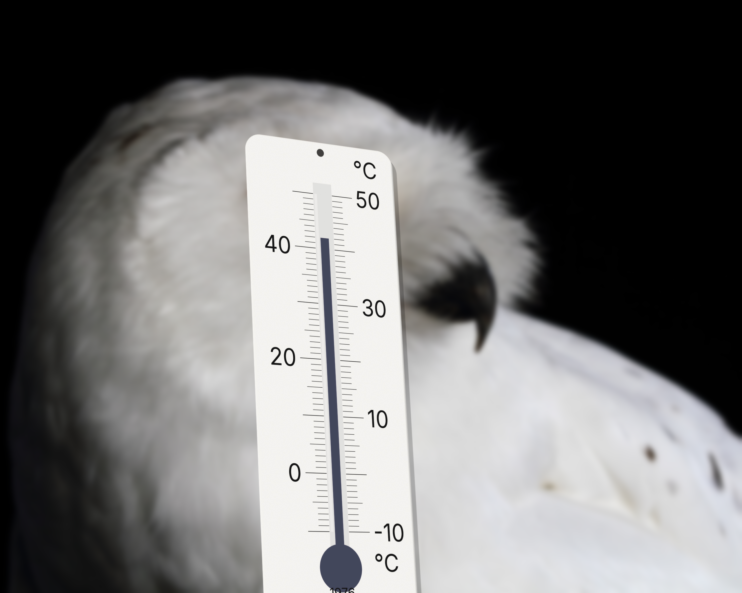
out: 42 °C
